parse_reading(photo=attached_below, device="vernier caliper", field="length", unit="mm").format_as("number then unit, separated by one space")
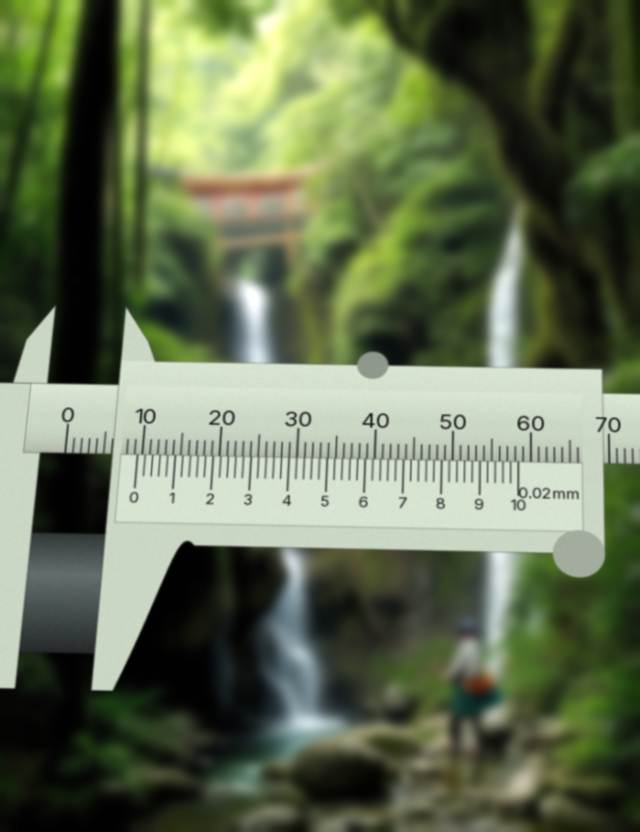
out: 9.4 mm
